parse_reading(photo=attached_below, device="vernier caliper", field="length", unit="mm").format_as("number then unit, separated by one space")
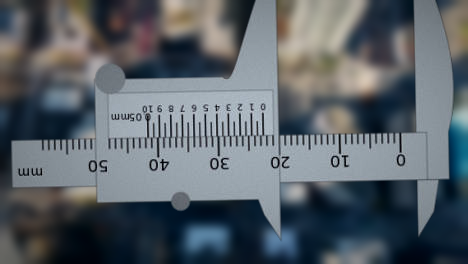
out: 22.6 mm
